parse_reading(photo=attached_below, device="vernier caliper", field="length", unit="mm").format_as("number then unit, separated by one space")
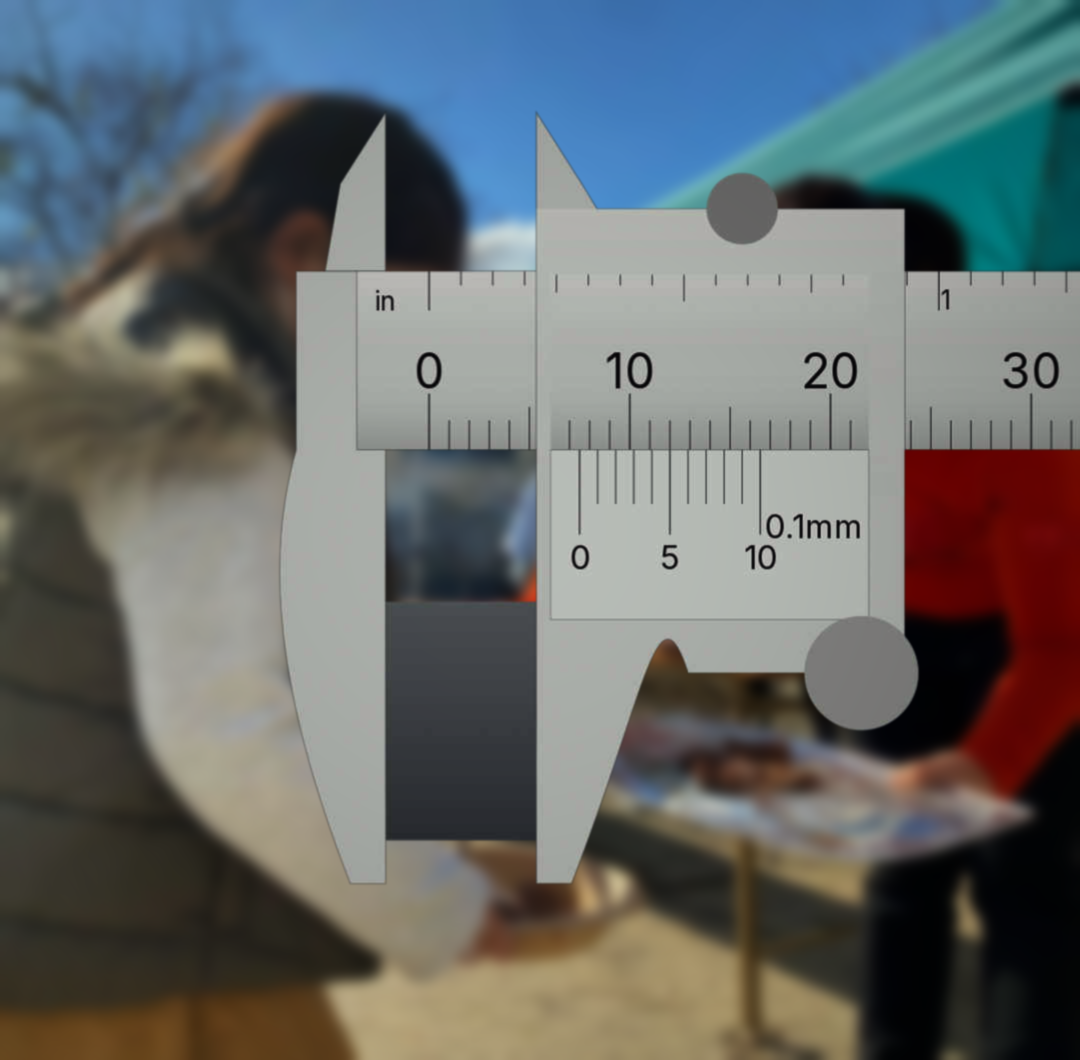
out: 7.5 mm
